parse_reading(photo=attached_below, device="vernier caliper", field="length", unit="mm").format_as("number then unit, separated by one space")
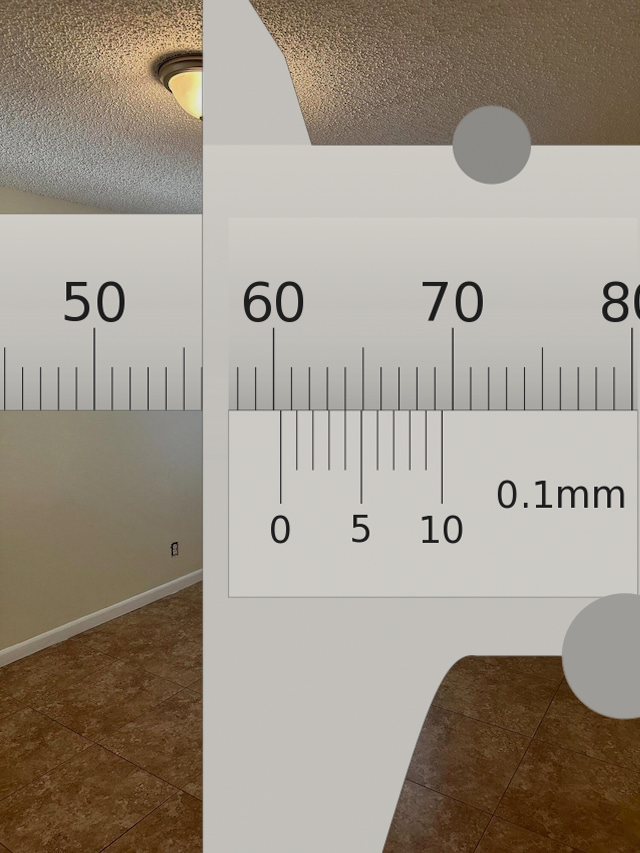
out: 60.4 mm
